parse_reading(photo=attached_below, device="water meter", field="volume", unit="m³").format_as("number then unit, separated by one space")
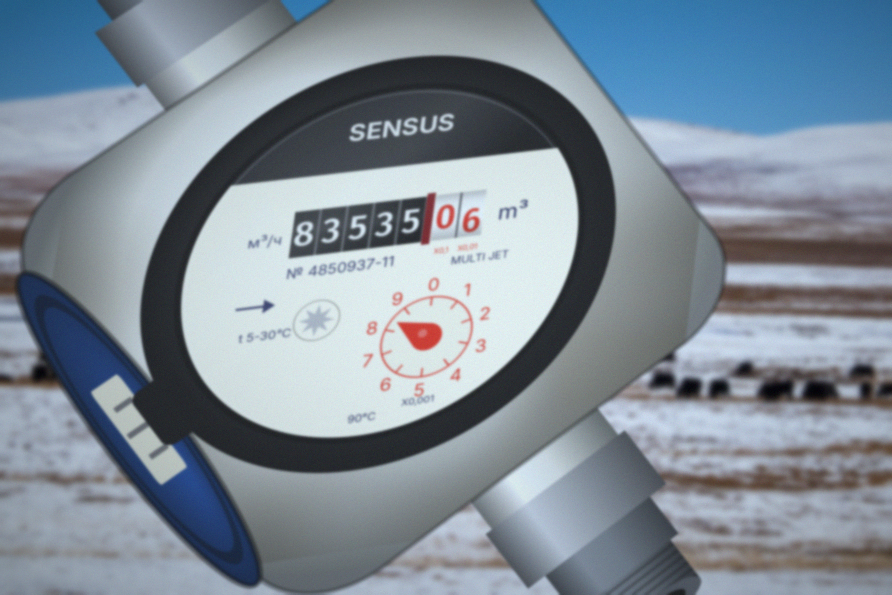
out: 83535.058 m³
